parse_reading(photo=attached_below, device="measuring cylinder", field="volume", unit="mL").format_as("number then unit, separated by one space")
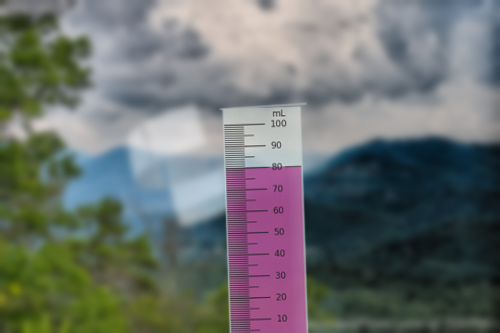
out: 80 mL
